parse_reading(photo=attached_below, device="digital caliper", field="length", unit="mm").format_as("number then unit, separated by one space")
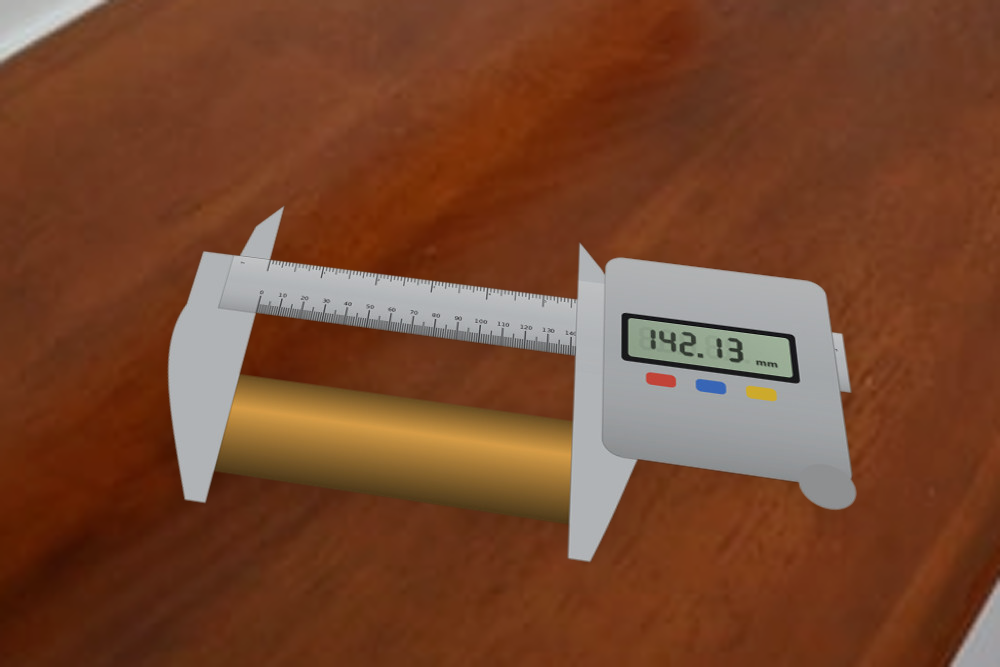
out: 142.13 mm
